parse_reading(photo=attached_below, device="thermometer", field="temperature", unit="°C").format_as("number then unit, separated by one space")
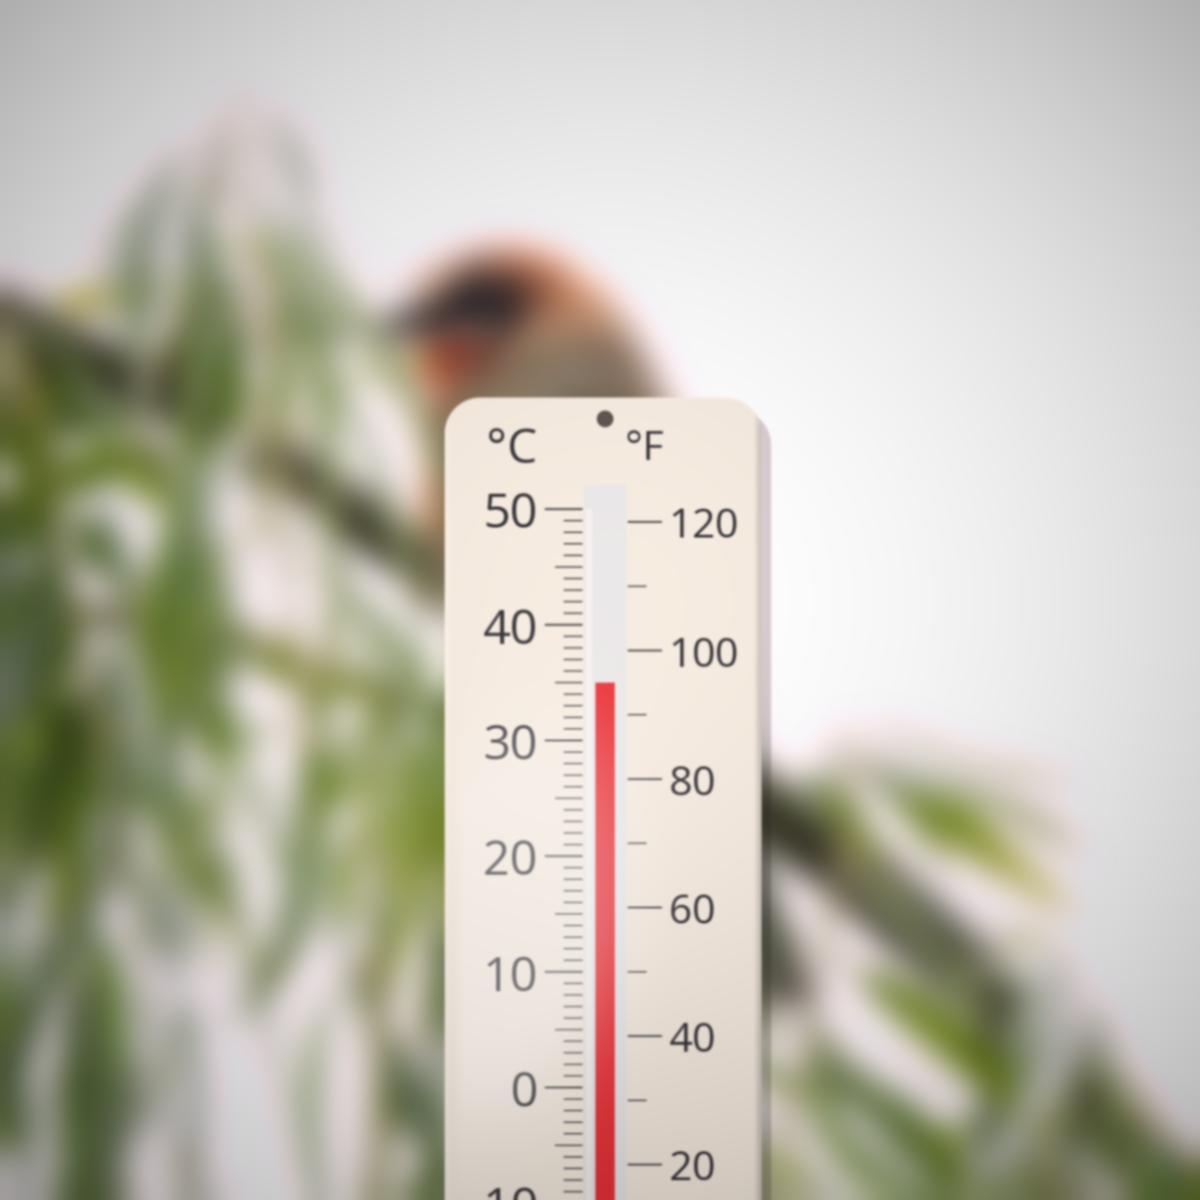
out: 35 °C
